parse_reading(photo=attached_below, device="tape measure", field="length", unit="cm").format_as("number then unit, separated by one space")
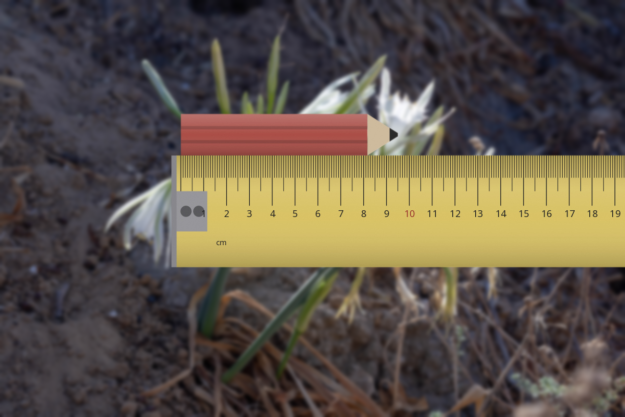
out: 9.5 cm
